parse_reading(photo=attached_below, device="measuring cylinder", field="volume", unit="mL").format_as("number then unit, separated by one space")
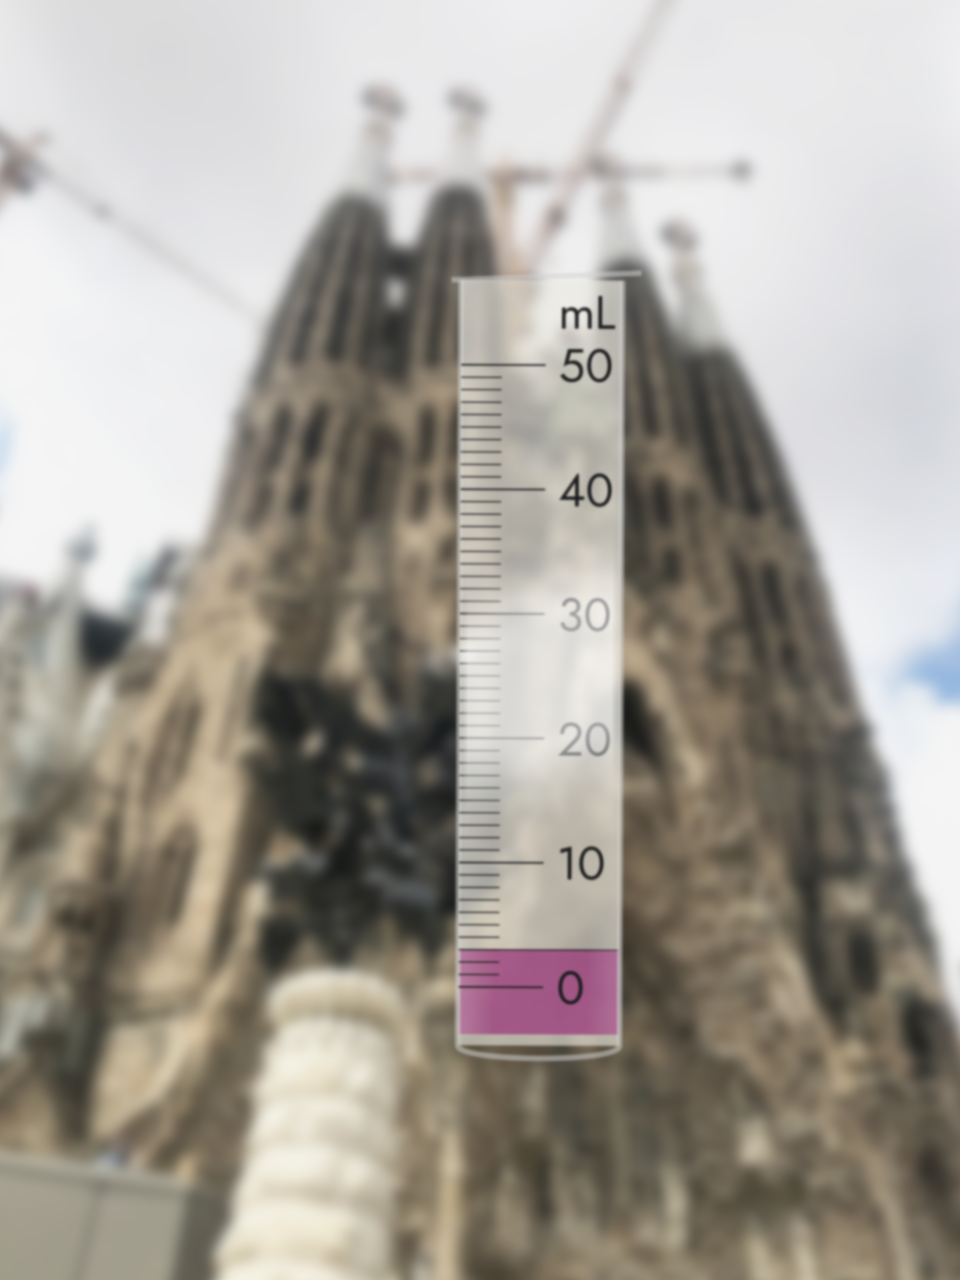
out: 3 mL
